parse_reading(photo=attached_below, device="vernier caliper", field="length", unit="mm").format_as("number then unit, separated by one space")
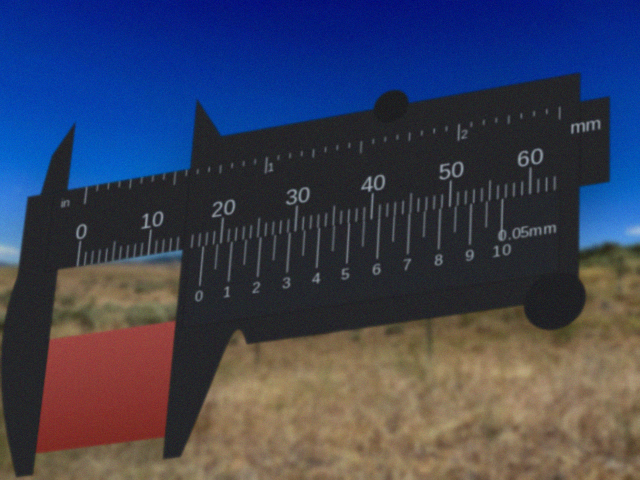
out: 17.6 mm
